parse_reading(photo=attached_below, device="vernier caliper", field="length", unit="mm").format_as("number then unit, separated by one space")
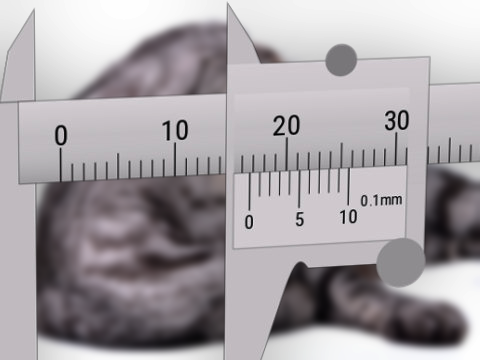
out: 16.7 mm
